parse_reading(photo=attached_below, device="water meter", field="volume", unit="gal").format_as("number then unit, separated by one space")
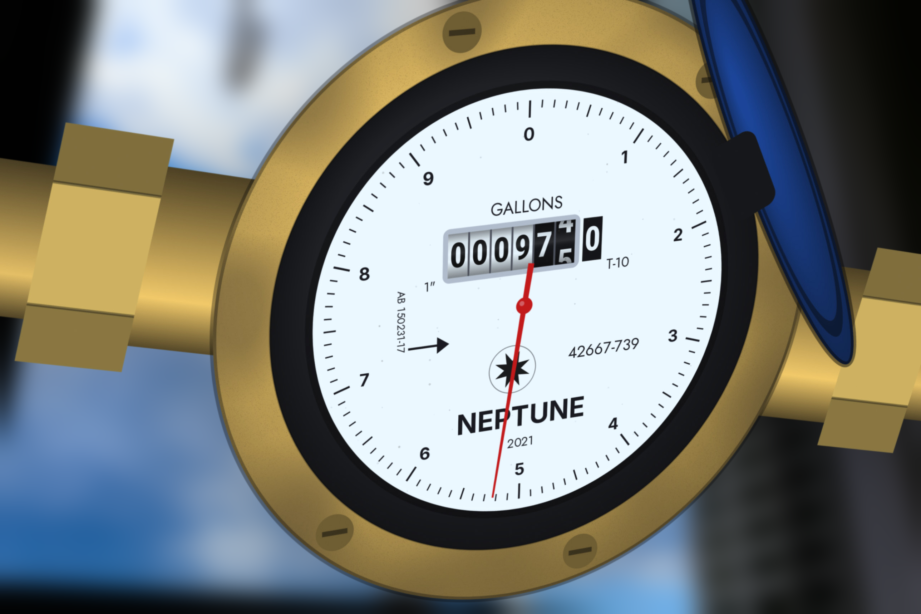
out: 9745.2 gal
